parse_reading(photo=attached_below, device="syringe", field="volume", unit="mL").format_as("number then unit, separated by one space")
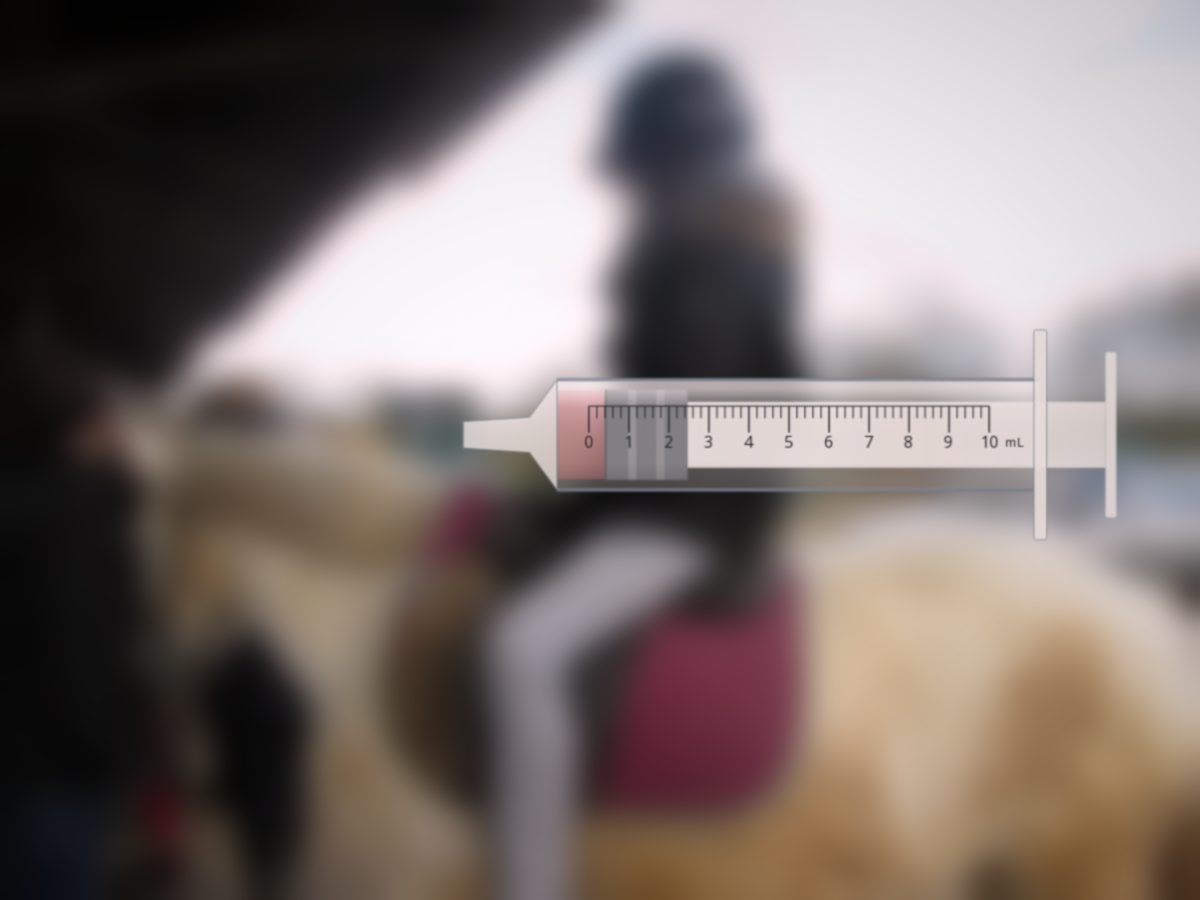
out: 0.4 mL
